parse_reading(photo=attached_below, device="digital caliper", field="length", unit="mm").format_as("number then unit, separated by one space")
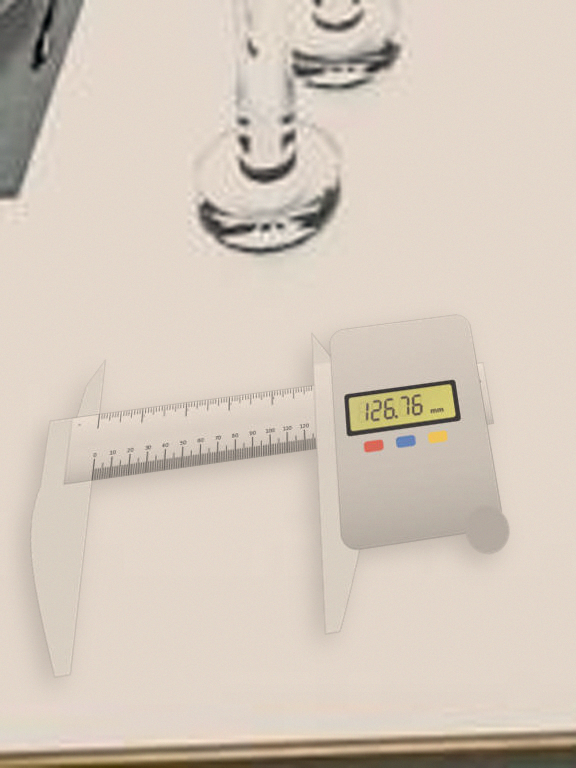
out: 126.76 mm
